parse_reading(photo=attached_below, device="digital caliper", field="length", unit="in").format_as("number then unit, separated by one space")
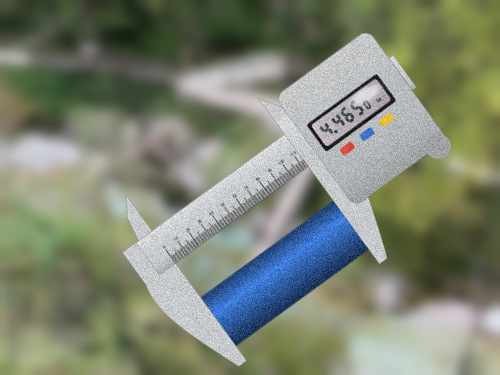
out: 4.4650 in
